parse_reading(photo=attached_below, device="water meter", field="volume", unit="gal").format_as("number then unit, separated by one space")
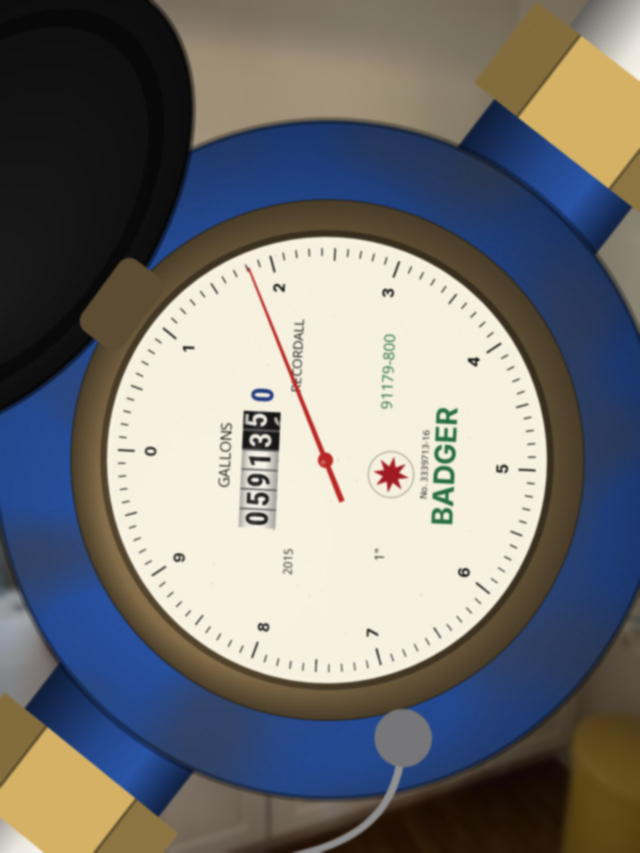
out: 591351.8 gal
